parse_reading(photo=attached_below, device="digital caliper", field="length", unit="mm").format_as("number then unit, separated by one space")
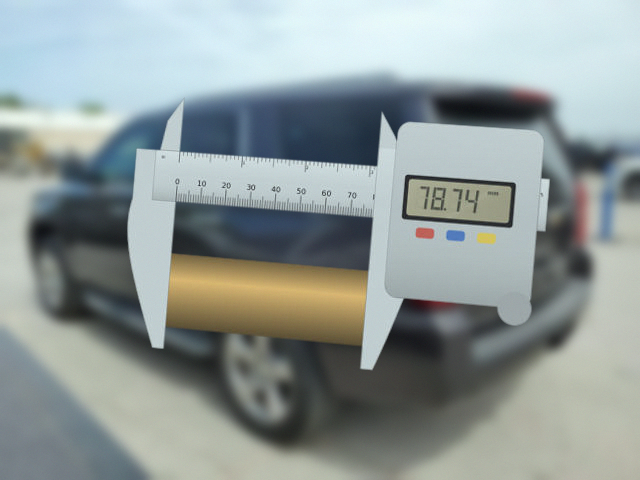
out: 78.74 mm
